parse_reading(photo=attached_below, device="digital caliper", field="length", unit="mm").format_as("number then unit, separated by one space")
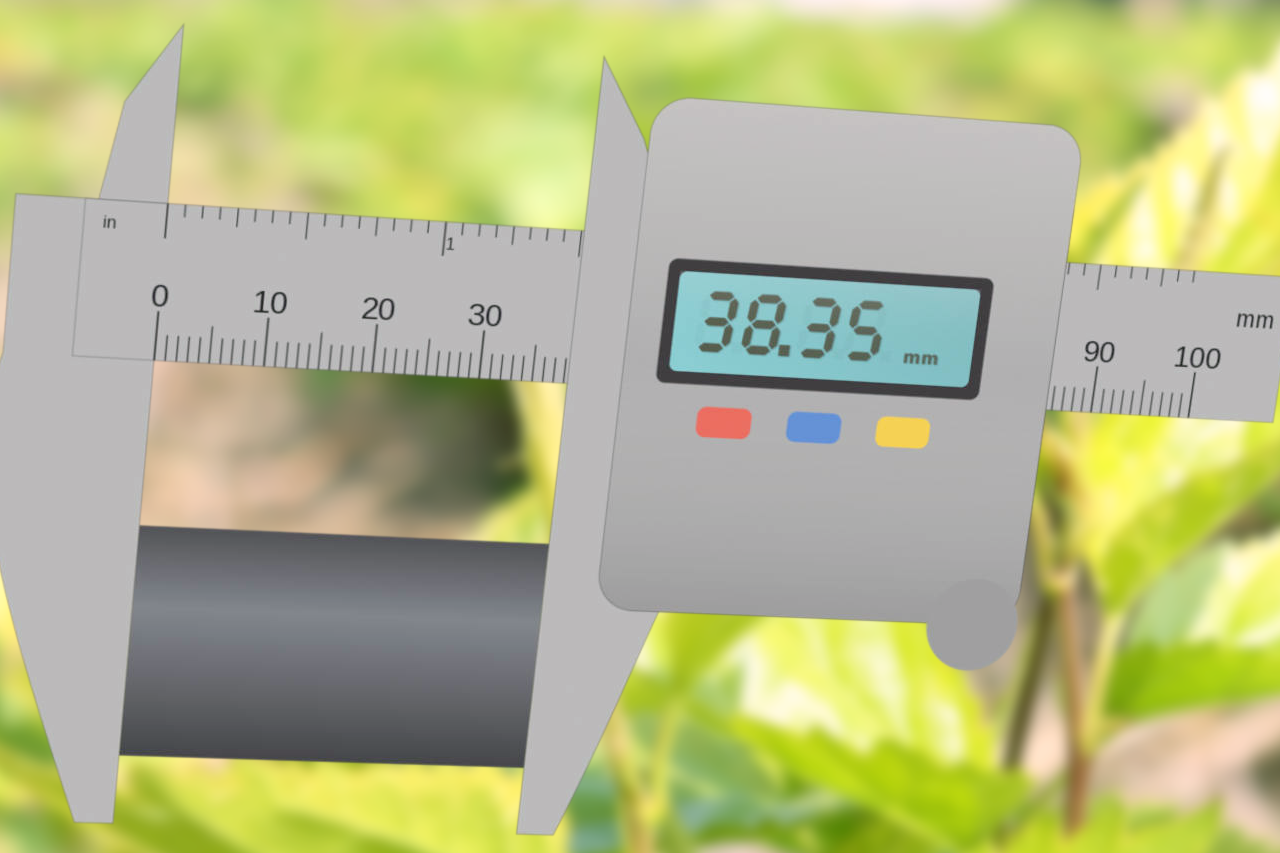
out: 38.35 mm
